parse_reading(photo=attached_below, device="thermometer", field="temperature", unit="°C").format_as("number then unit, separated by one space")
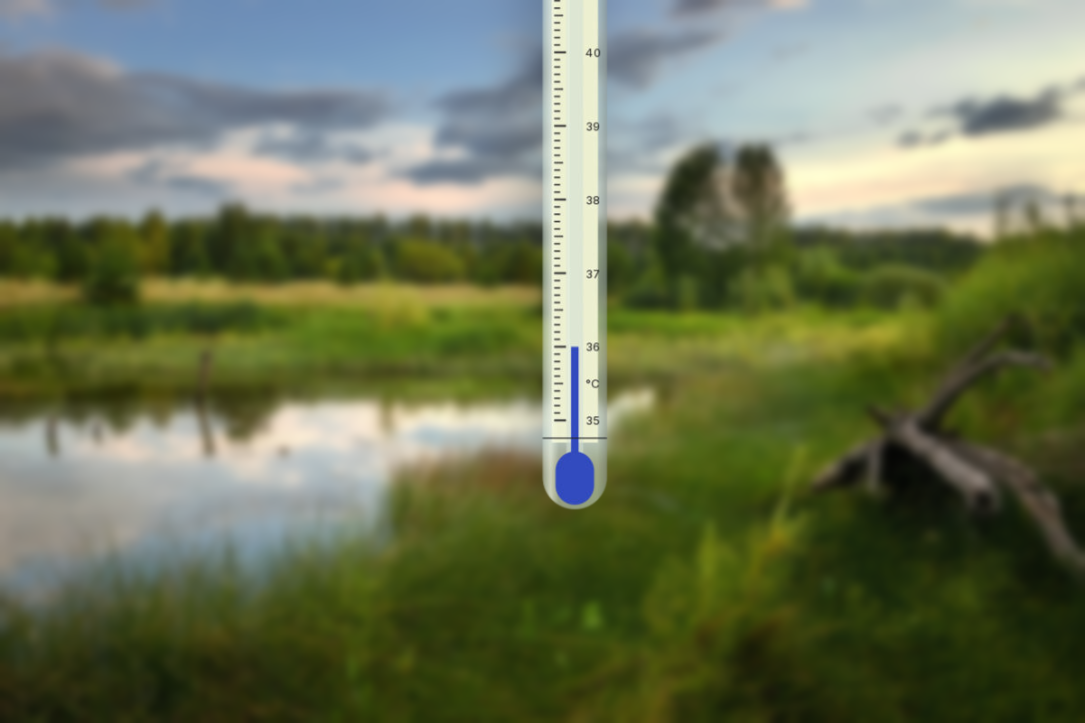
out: 36 °C
